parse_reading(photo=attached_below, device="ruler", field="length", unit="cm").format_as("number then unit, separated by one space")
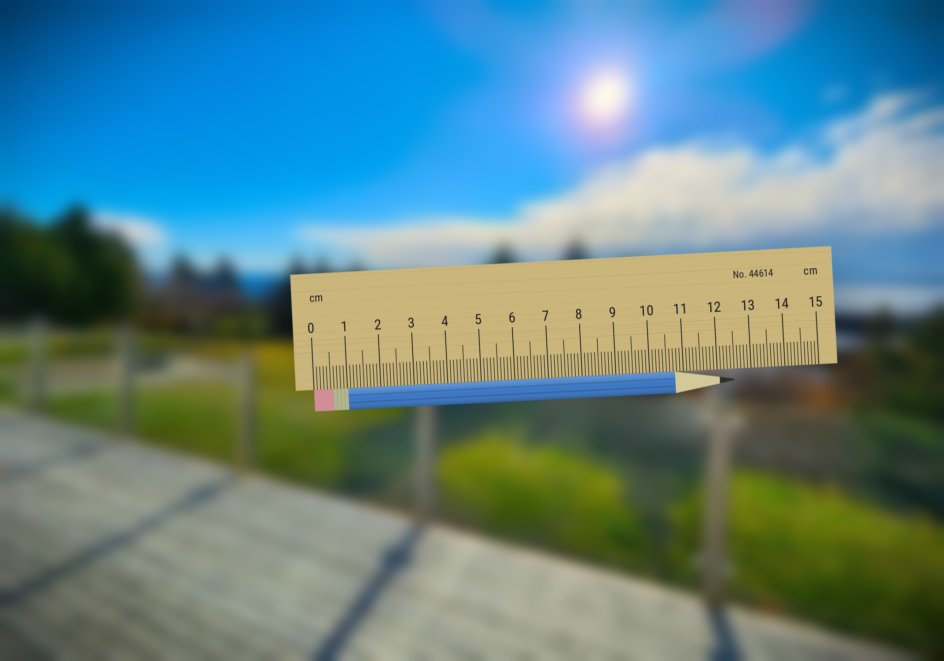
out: 12.5 cm
